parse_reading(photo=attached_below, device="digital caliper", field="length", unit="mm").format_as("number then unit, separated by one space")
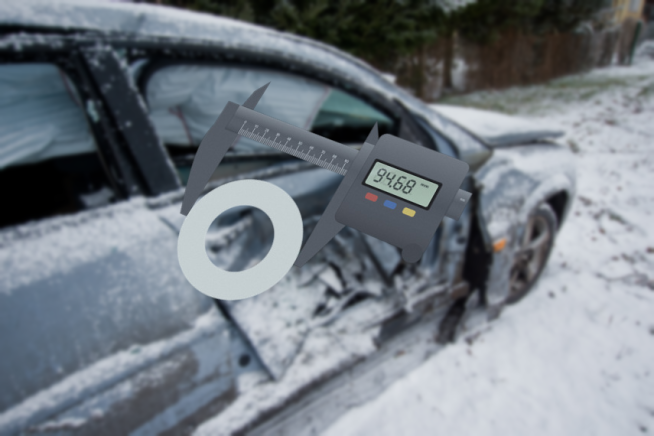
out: 94.68 mm
